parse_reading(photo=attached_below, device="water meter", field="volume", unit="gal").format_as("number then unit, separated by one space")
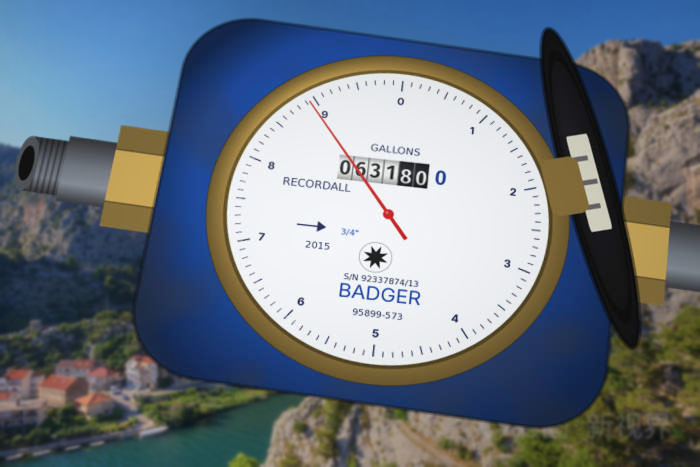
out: 631798.9 gal
